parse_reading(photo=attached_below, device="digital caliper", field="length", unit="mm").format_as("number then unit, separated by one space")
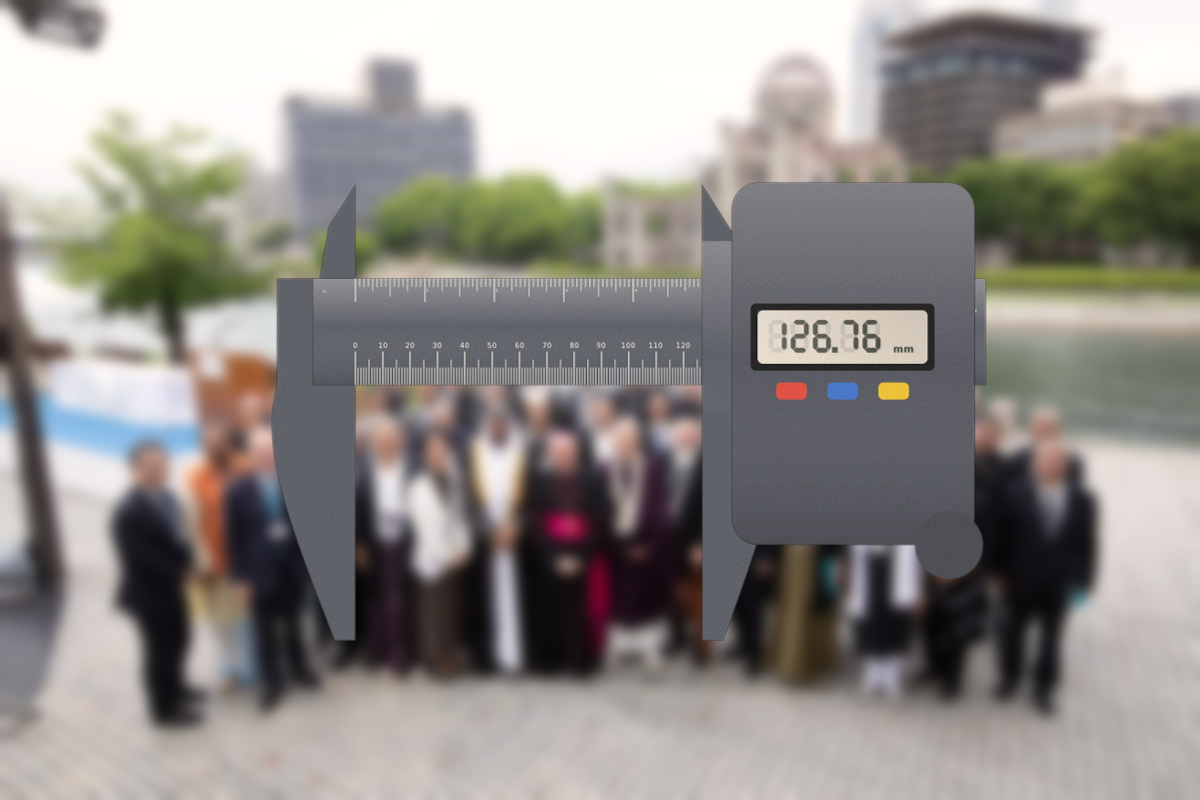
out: 126.76 mm
